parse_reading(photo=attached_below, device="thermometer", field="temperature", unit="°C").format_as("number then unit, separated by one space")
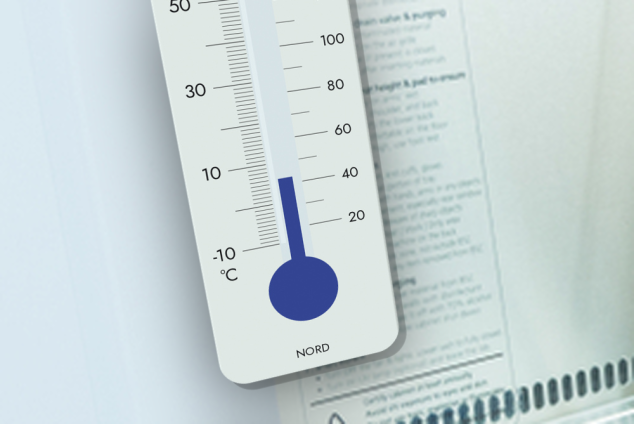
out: 6 °C
